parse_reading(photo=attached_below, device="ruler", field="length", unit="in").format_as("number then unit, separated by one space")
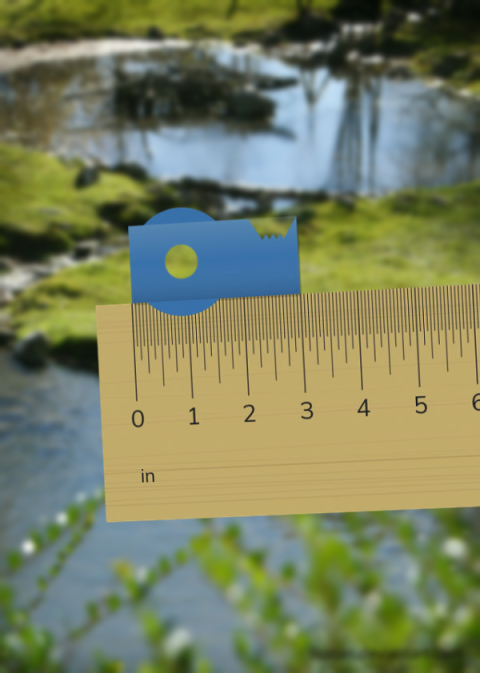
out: 3 in
